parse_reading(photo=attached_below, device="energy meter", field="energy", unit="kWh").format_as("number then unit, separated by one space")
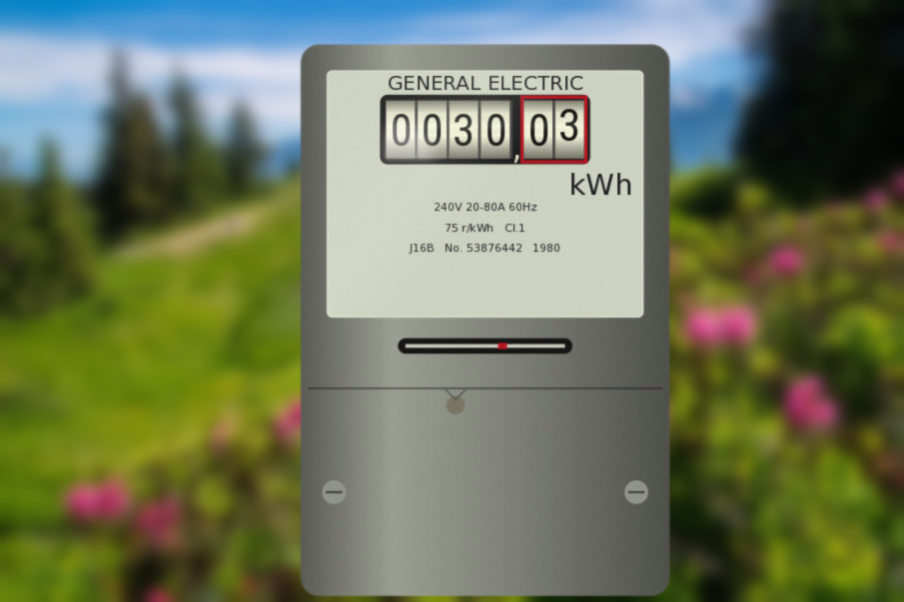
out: 30.03 kWh
